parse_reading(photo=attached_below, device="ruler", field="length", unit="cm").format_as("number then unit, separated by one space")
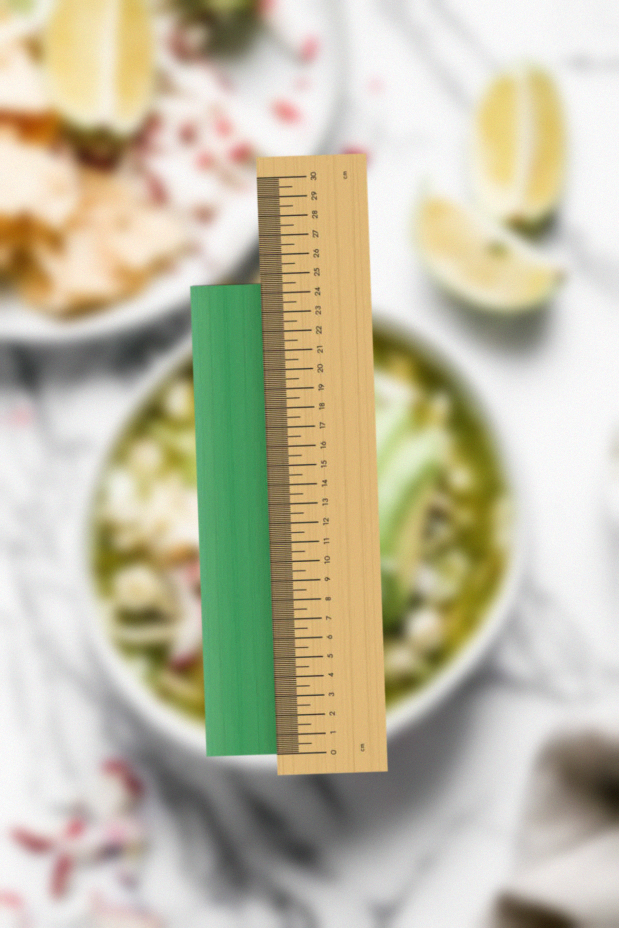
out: 24.5 cm
